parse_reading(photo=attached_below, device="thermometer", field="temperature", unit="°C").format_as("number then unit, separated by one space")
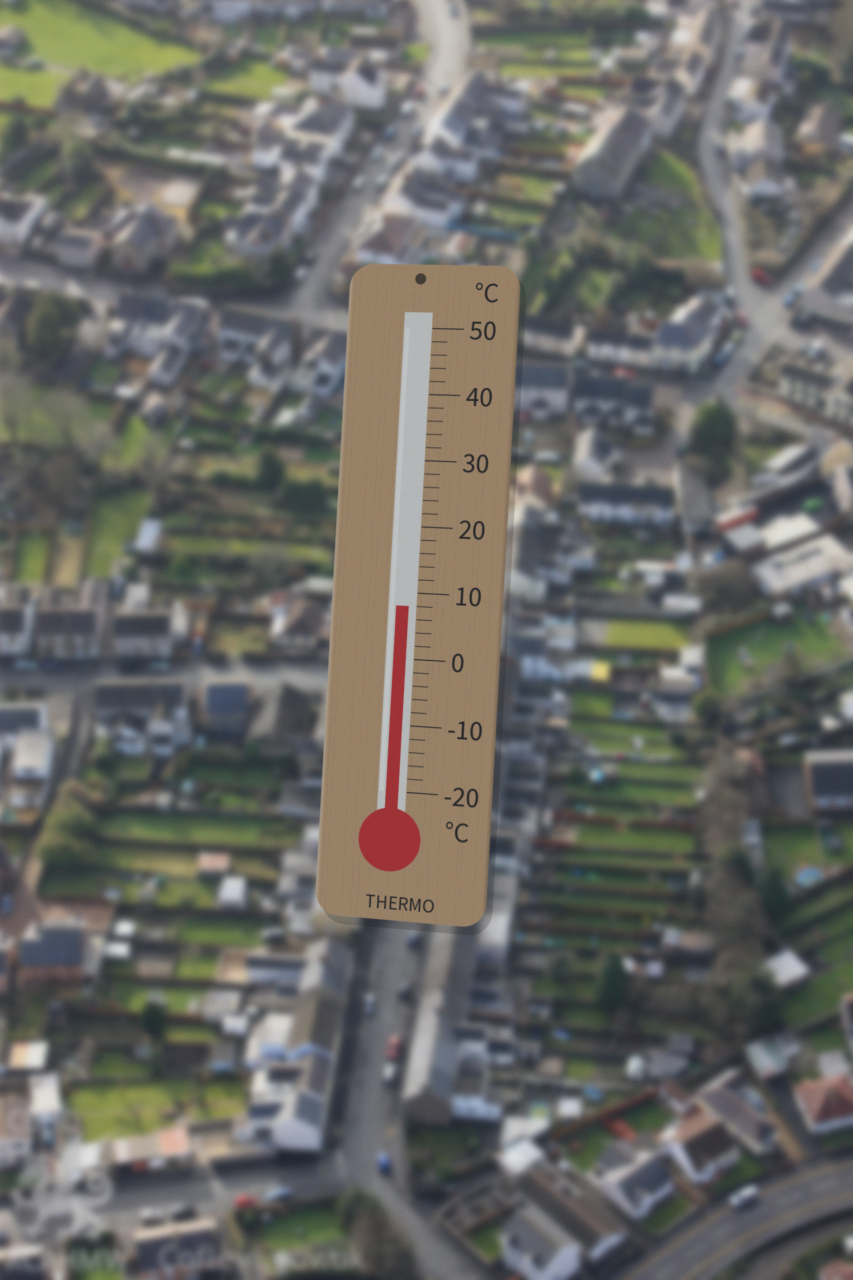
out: 8 °C
